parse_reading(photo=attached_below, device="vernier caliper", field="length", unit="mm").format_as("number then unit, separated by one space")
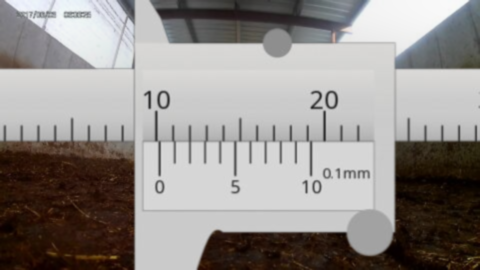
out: 10.2 mm
